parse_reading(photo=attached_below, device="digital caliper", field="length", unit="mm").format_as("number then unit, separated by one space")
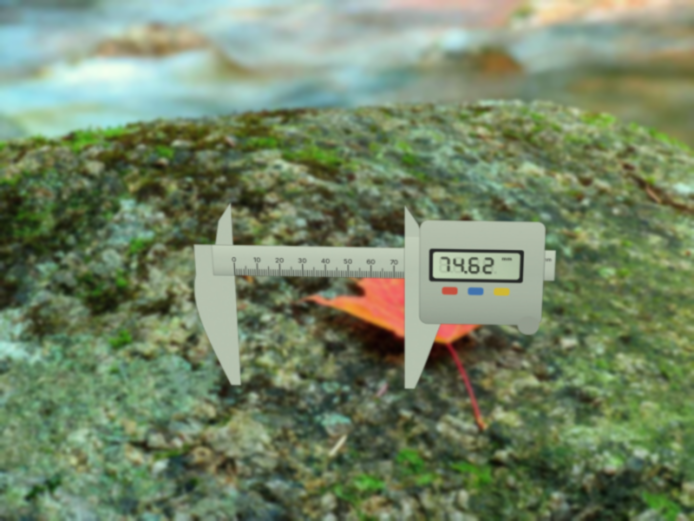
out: 74.62 mm
